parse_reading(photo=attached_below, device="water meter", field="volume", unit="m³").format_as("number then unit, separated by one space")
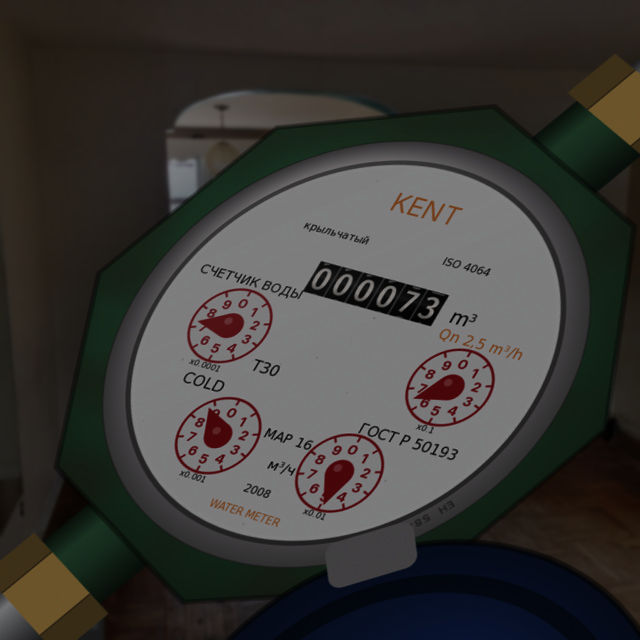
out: 73.6487 m³
